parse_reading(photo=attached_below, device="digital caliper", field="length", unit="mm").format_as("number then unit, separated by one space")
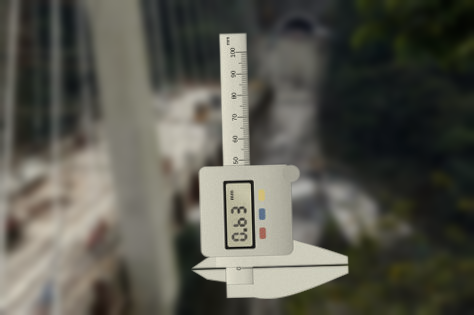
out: 0.63 mm
